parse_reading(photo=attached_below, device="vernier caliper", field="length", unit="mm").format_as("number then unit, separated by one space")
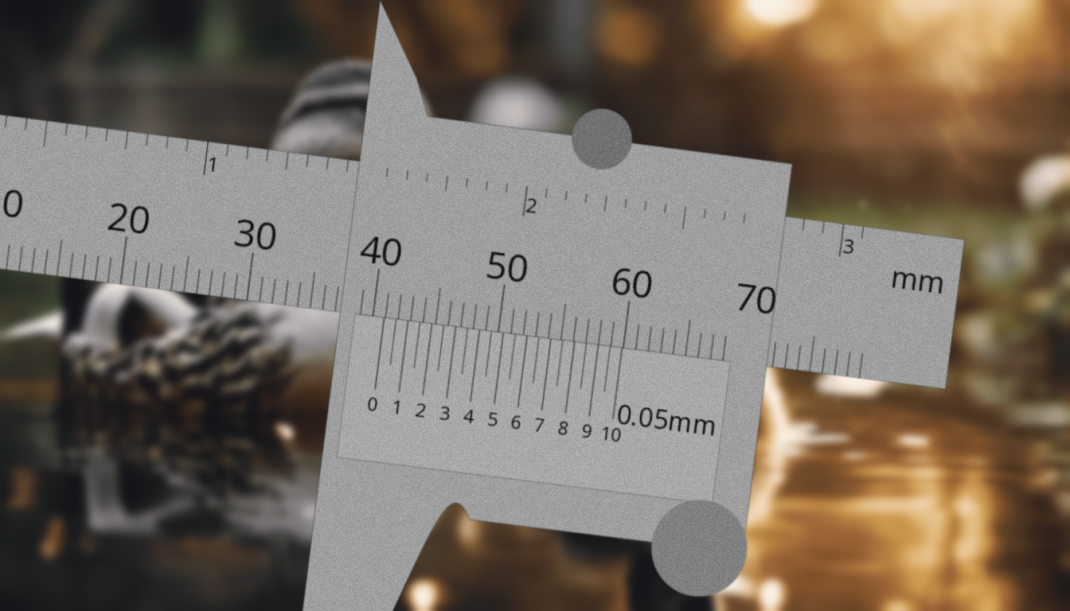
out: 40.9 mm
